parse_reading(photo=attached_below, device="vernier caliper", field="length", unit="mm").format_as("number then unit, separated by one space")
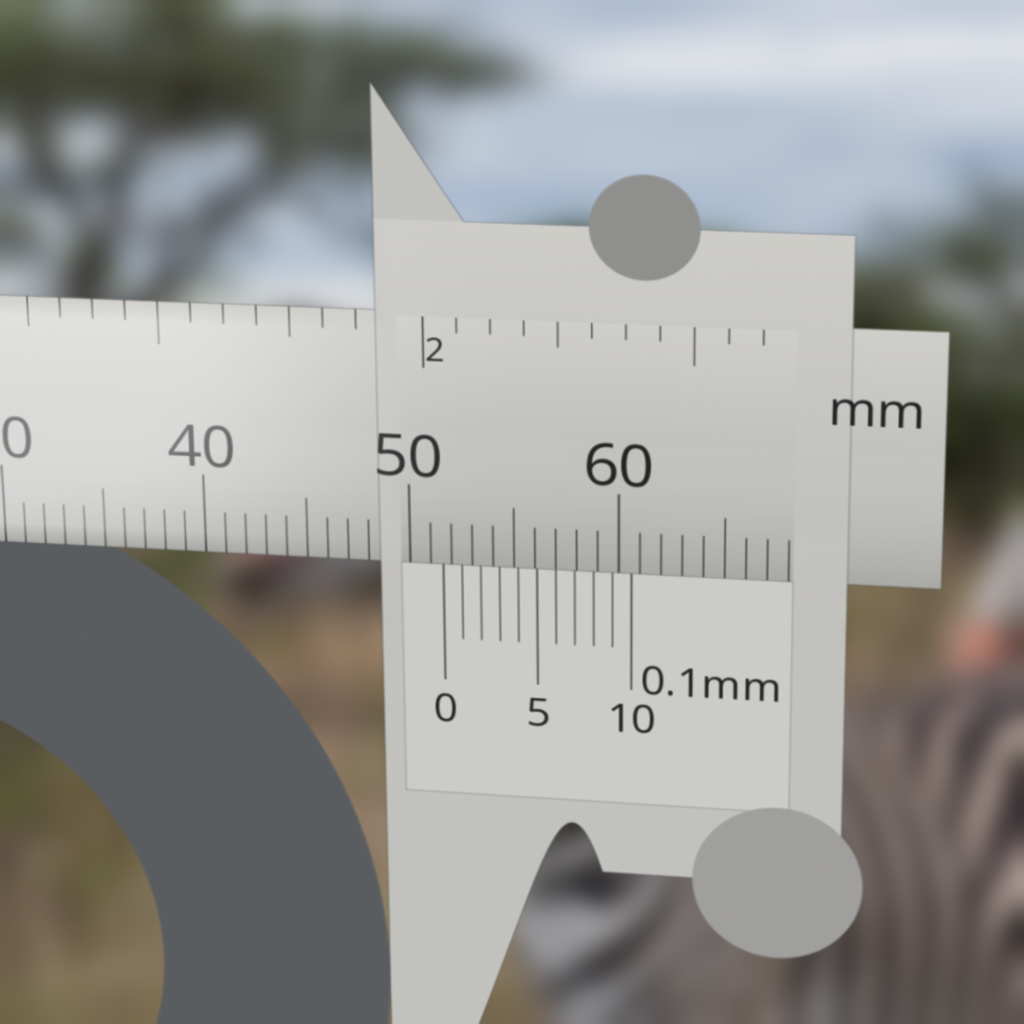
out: 51.6 mm
